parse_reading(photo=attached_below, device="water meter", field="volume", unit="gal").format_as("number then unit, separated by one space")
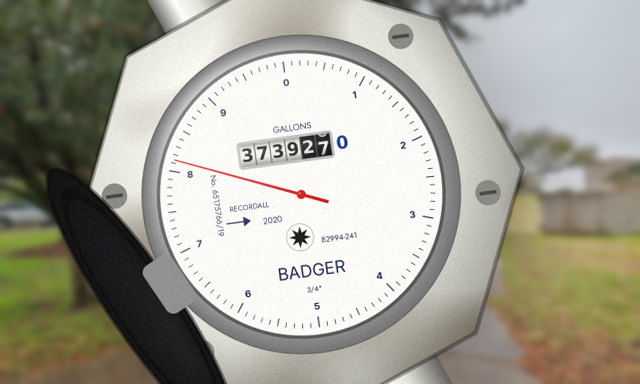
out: 3739268.1 gal
